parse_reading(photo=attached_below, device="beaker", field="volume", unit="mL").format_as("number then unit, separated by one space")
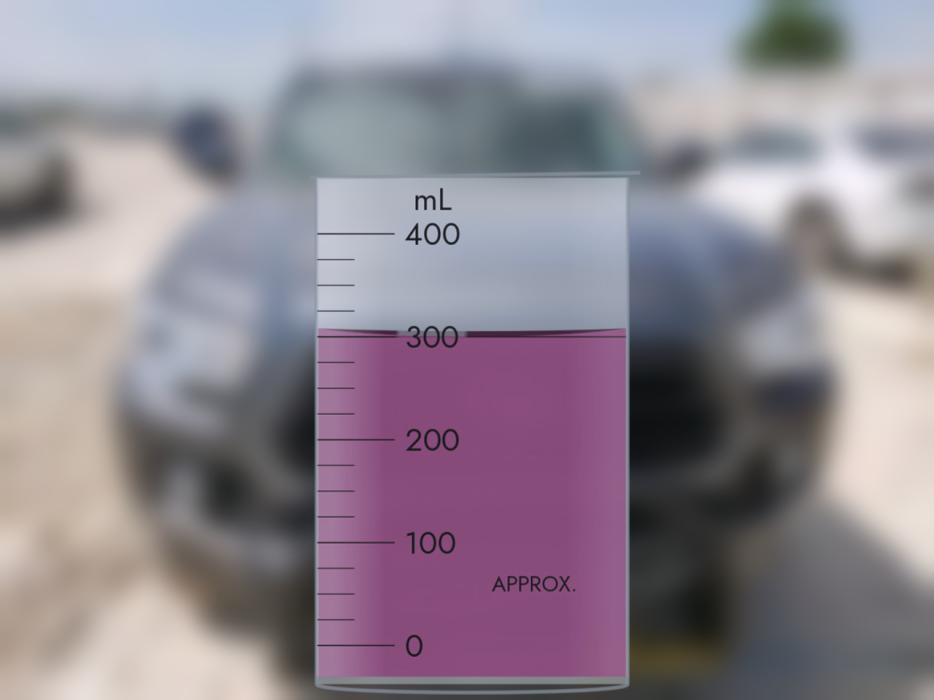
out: 300 mL
